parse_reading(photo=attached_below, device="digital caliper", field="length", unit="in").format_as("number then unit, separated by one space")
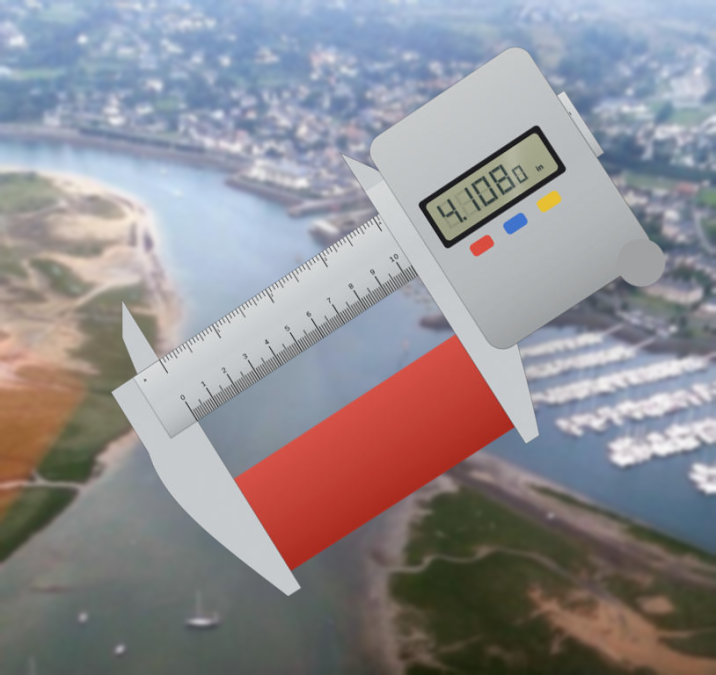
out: 4.1080 in
